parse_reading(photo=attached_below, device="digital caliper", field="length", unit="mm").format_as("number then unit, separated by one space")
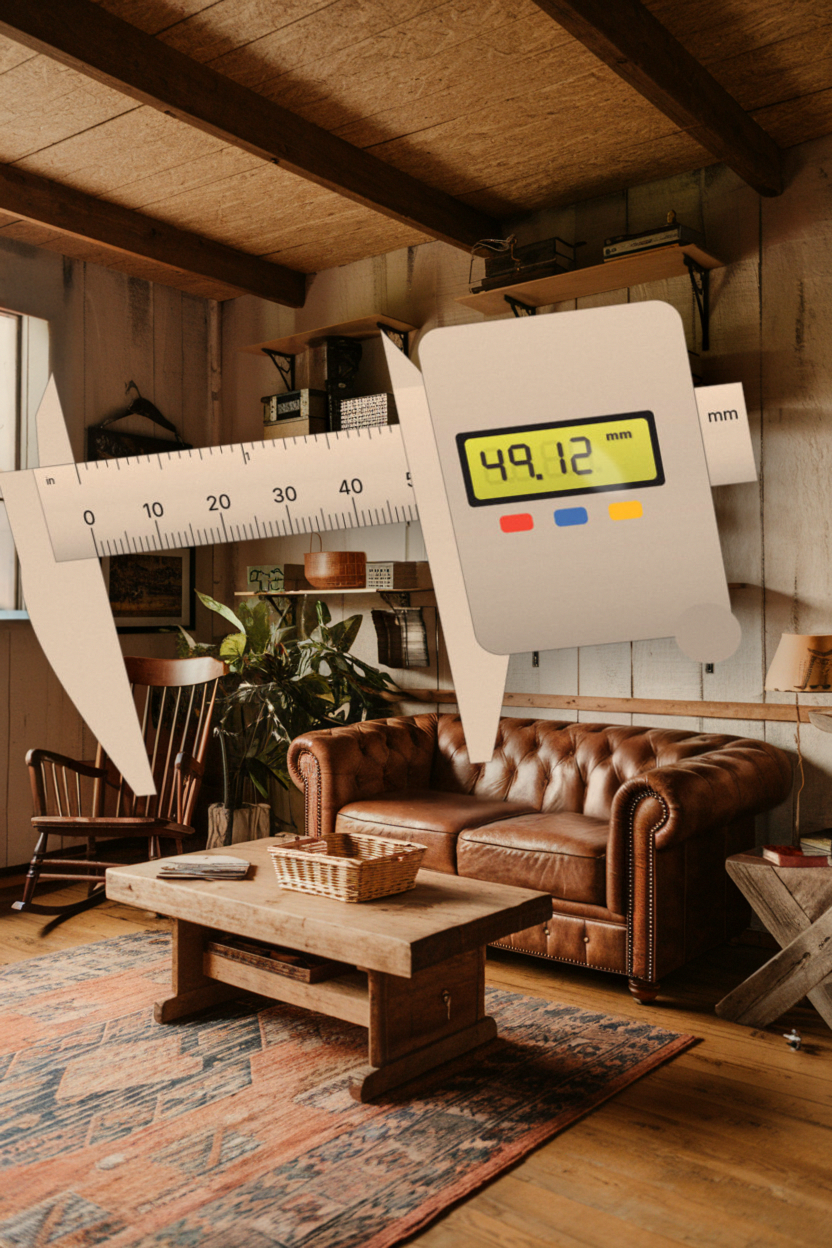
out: 49.12 mm
